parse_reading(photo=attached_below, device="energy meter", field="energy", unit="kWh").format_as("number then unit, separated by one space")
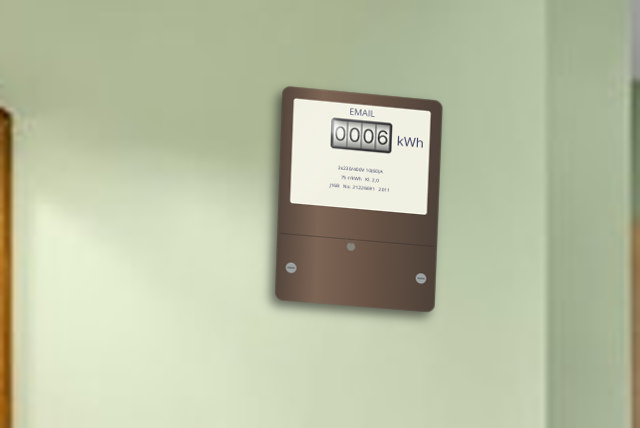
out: 6 kWh
